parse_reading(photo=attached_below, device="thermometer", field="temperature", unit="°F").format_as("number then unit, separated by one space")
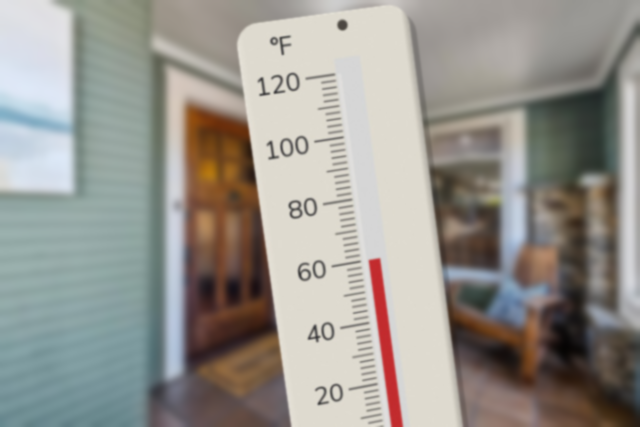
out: 60 °F
